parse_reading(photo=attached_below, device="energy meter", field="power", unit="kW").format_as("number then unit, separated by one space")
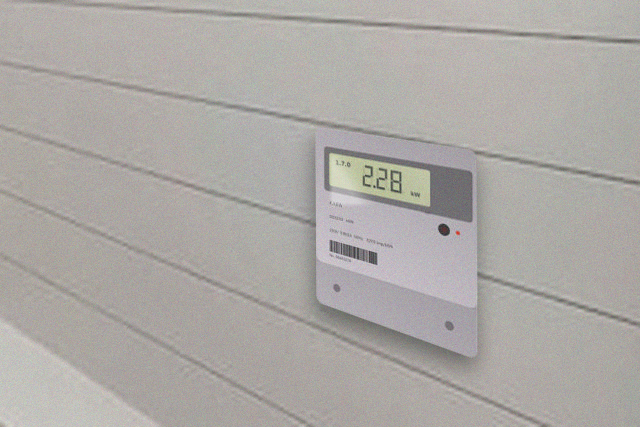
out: 2.28 kW
